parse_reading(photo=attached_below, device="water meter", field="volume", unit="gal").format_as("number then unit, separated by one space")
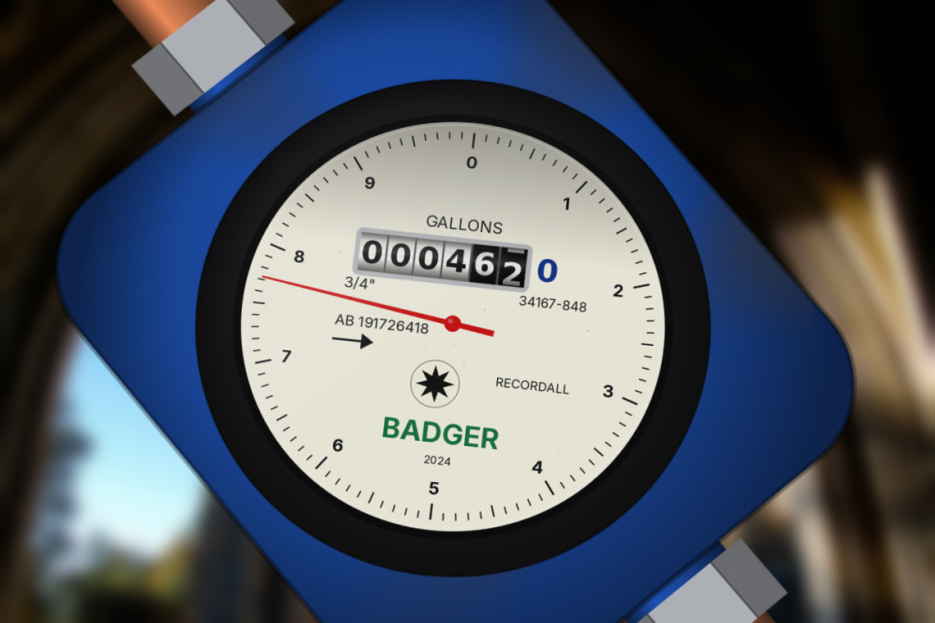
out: 4617.7 gal
